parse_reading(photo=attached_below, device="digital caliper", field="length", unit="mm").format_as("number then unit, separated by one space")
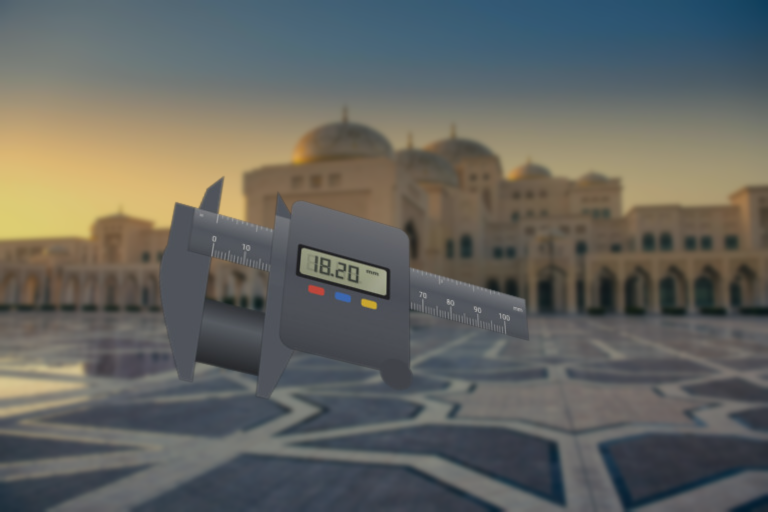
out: 18.20 mm
